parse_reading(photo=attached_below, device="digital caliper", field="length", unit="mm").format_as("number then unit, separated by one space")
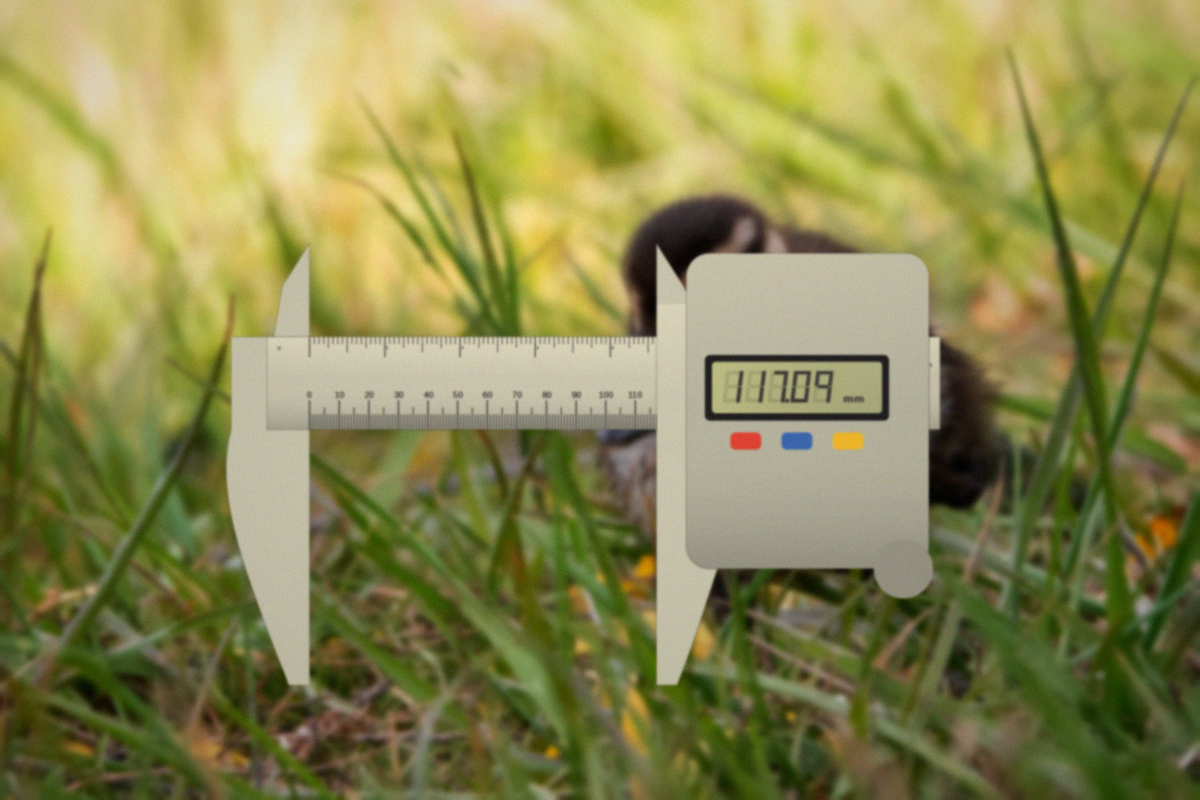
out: 117.09 mm
